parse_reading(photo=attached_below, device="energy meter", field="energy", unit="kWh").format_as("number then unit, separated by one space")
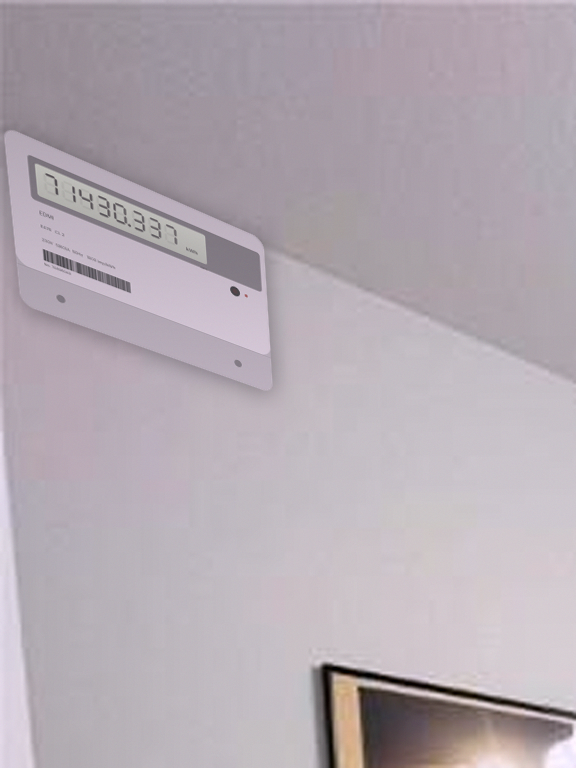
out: 71430.337 kWh
